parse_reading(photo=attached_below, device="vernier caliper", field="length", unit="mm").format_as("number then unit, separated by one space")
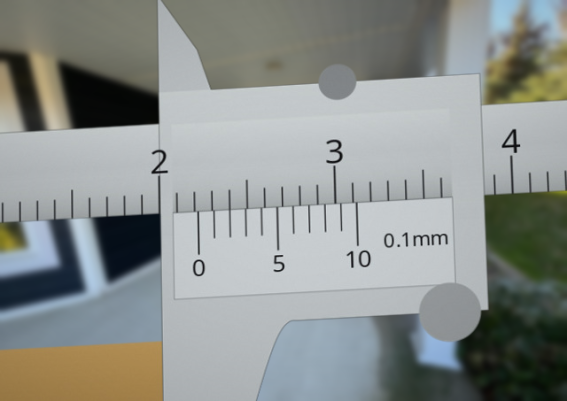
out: 22.2 mm
